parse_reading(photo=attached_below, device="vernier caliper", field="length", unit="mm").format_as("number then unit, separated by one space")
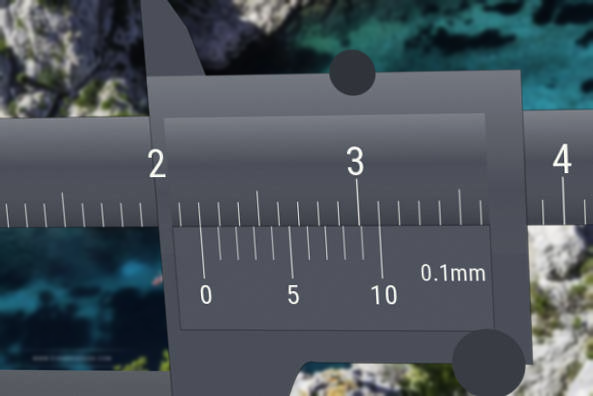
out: 22.0 mm
